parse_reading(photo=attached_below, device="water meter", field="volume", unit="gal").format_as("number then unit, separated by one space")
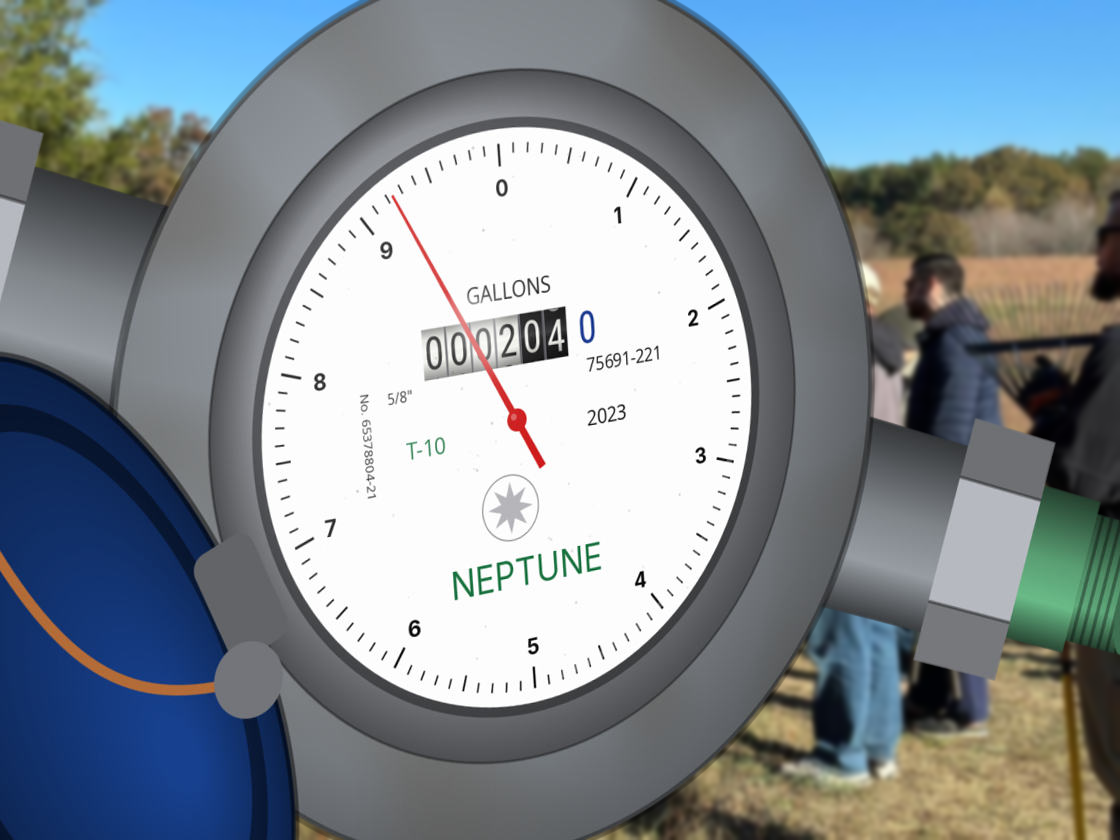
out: 2039.2 gal
